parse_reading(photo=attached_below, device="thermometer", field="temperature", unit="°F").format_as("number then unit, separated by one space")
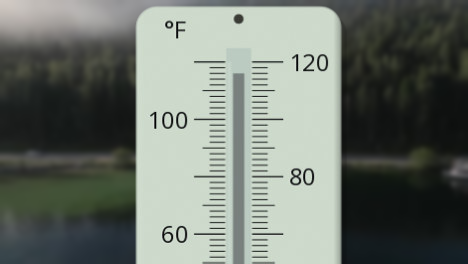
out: 116 °F
